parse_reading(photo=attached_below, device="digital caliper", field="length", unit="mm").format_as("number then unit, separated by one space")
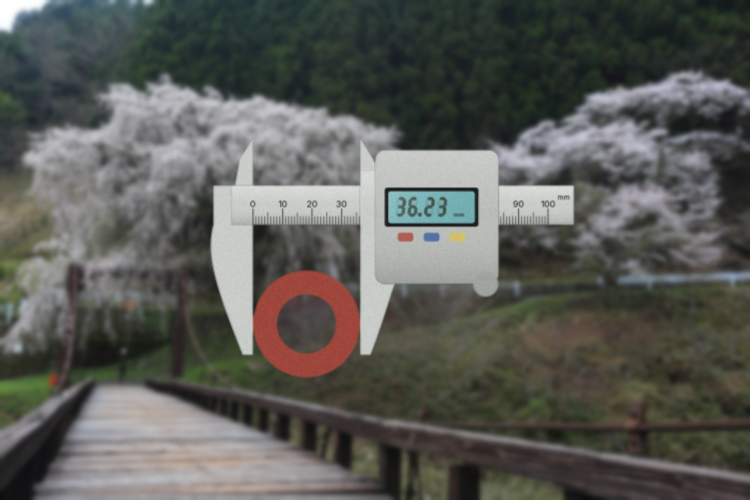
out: 36.23 mm
